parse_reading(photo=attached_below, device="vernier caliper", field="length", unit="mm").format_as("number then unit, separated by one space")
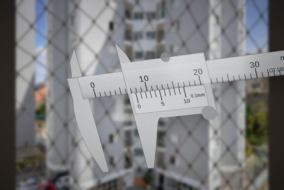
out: 7.8 mm
